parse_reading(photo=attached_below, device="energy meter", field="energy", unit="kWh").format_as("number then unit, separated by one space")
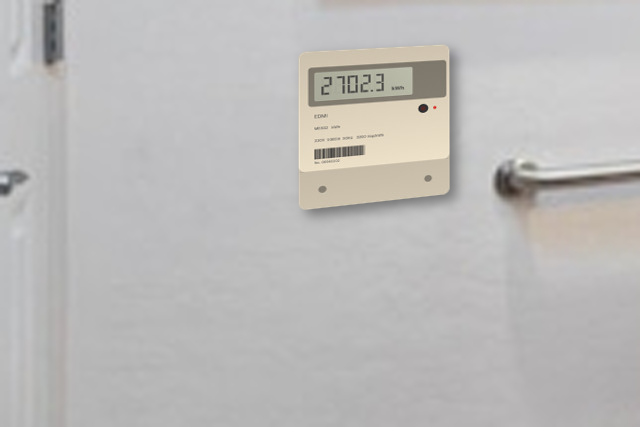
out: 2702.3 kWh
